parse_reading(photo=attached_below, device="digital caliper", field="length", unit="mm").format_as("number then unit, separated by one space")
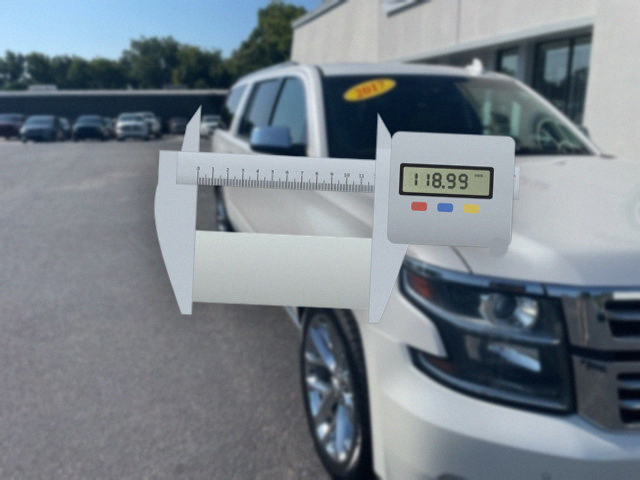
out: 118.99 mm
